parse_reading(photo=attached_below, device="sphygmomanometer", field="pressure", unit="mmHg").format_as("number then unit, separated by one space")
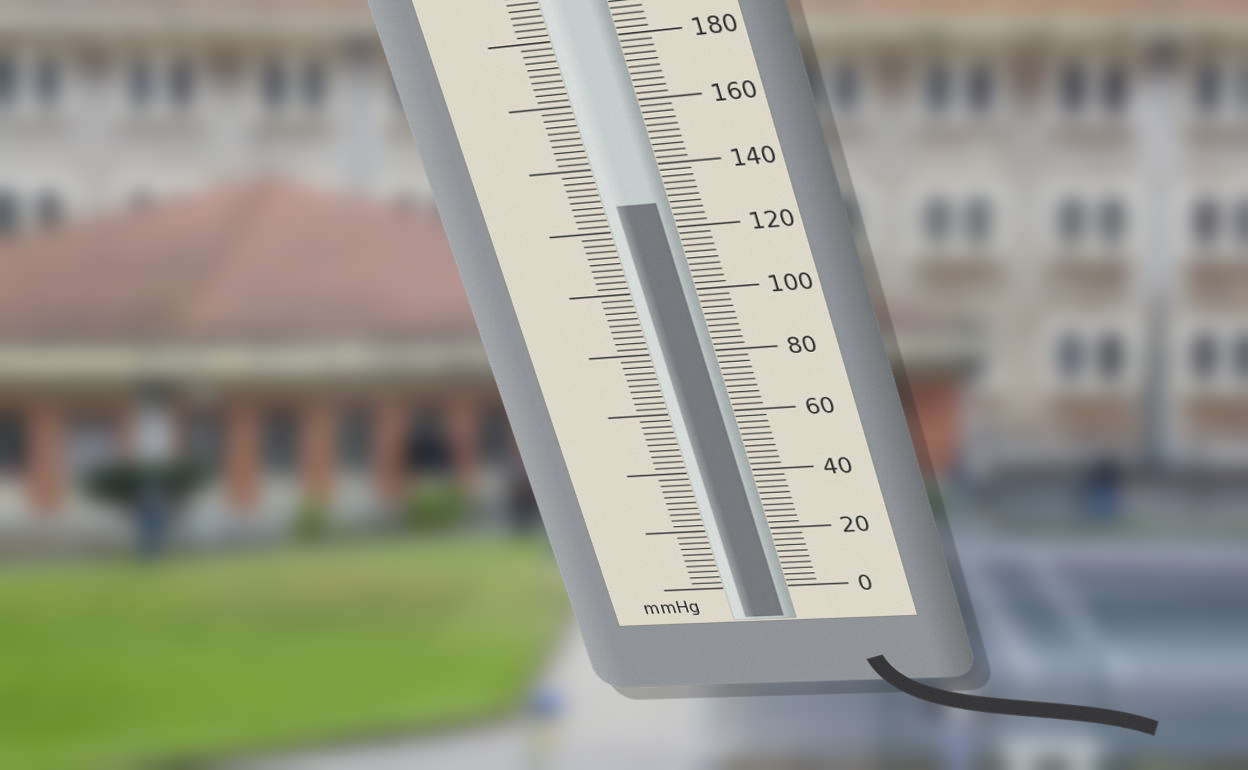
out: 128 mmHg
